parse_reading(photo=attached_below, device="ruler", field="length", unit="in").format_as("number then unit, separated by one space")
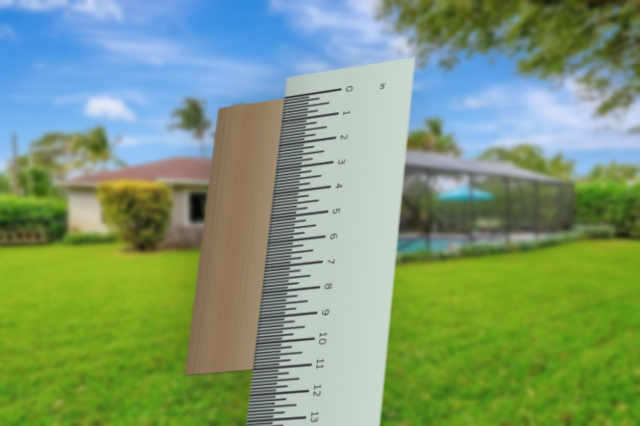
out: 11 in
